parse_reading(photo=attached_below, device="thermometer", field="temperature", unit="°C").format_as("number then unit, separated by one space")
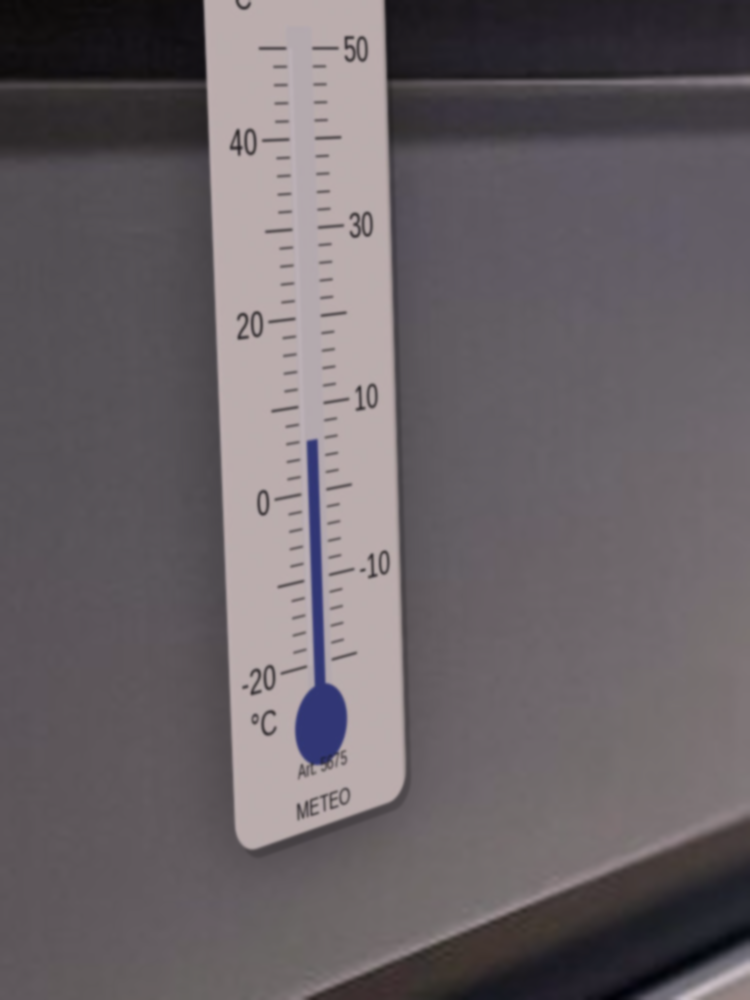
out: 6 °C
